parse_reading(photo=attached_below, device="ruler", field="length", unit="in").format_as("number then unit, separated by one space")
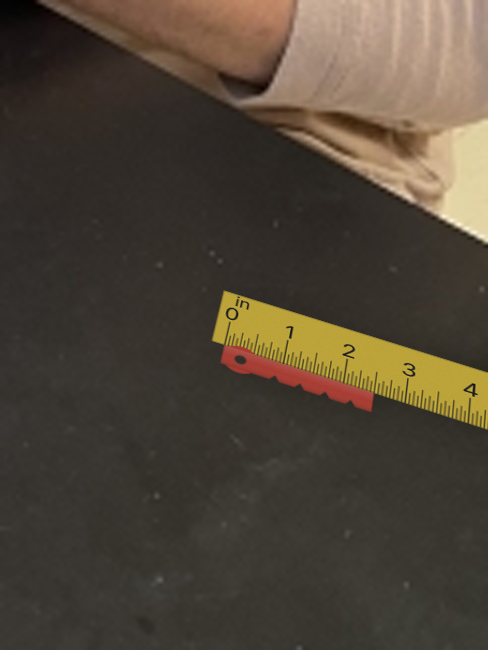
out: 2.5 in
